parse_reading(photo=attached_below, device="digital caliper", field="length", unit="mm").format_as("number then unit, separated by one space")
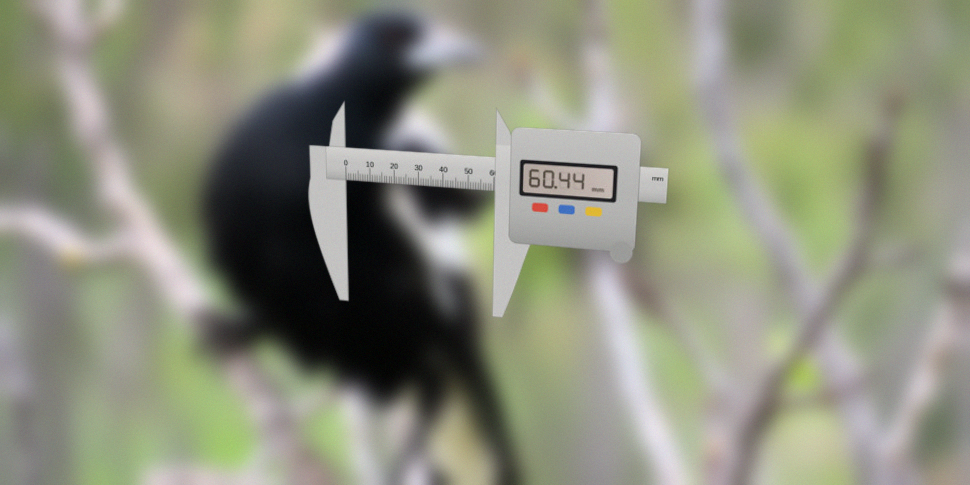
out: 60.44 mm
